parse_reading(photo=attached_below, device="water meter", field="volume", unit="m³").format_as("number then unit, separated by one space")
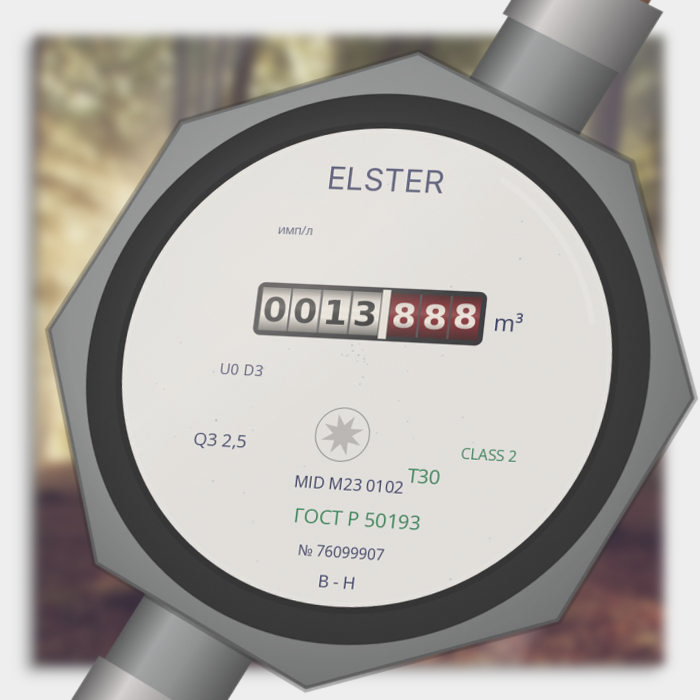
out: 13.888 m³
